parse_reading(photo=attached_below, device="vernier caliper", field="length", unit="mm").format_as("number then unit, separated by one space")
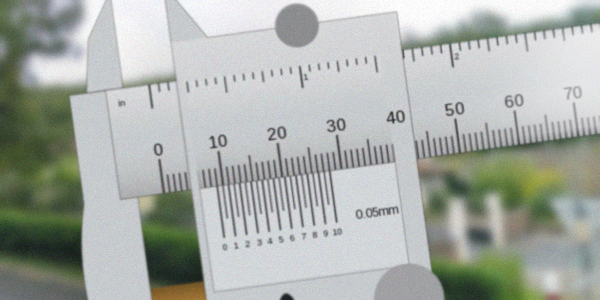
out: 9.0 mm
